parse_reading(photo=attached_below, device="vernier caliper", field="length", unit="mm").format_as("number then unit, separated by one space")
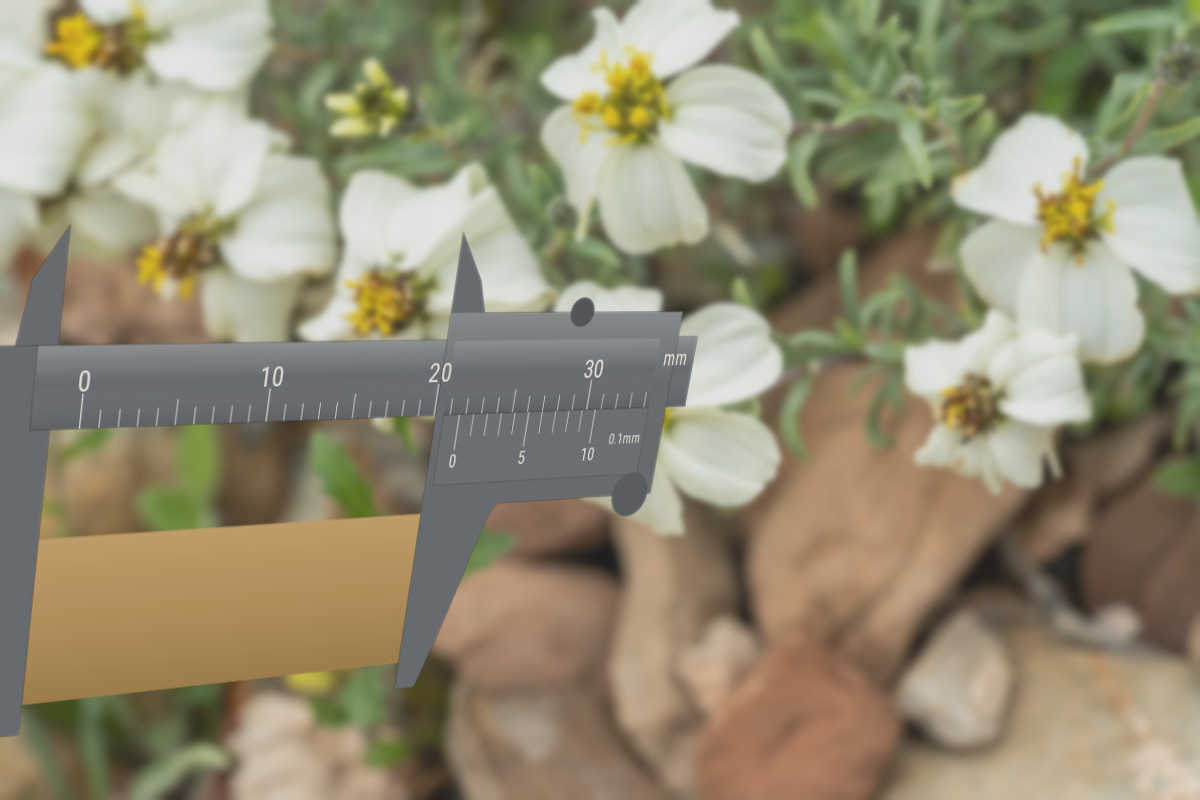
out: 21.6 mm
